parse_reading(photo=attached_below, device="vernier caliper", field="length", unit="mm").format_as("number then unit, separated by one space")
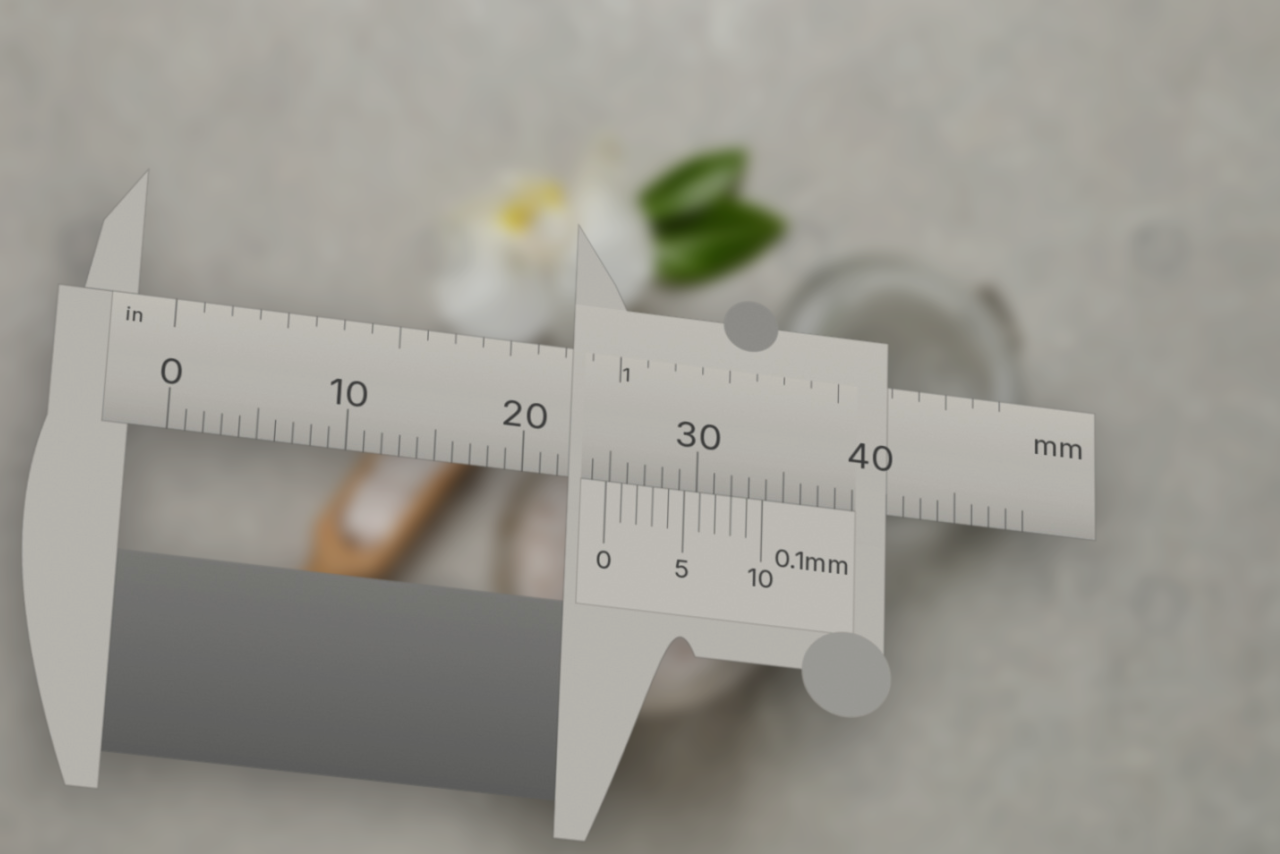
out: 24.8 mm
